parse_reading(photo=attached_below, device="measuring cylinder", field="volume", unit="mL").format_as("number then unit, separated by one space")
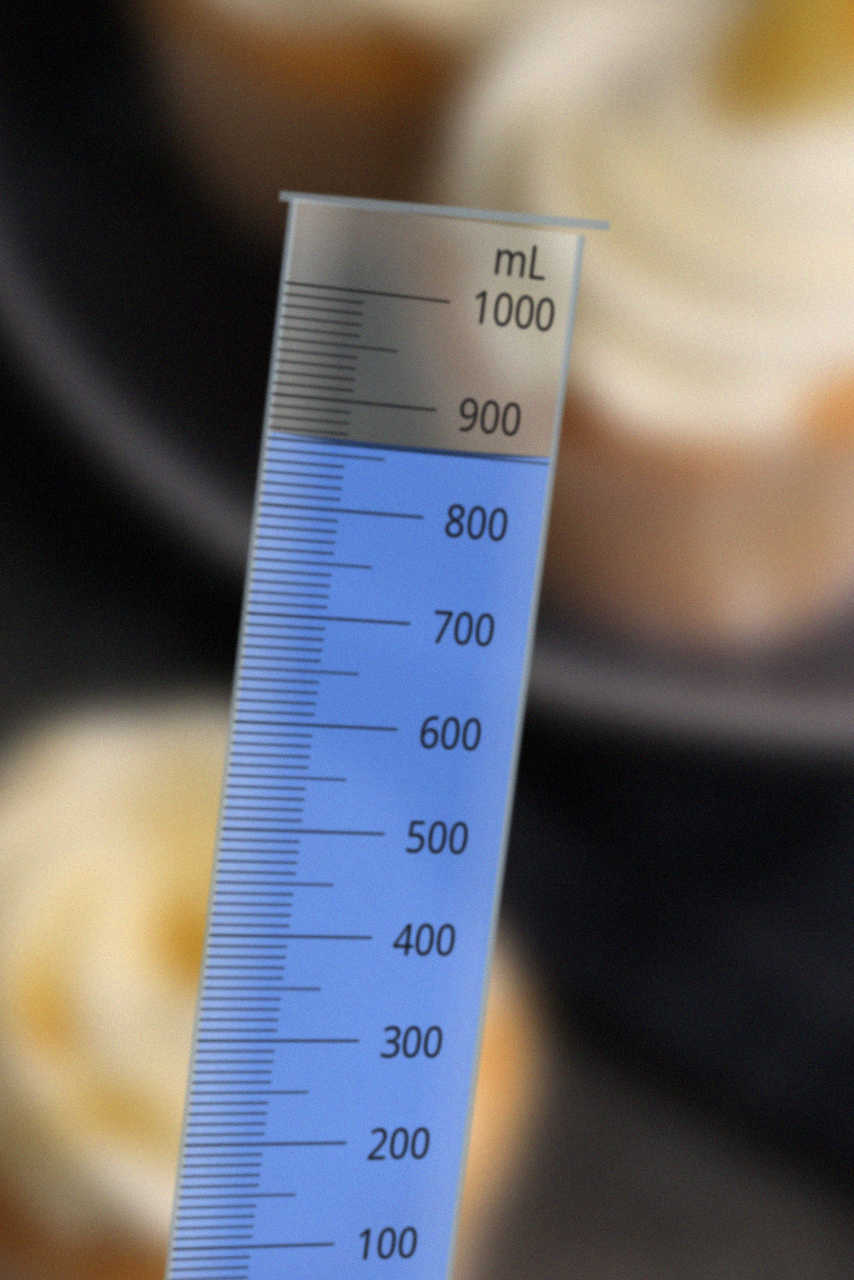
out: 860 mL
